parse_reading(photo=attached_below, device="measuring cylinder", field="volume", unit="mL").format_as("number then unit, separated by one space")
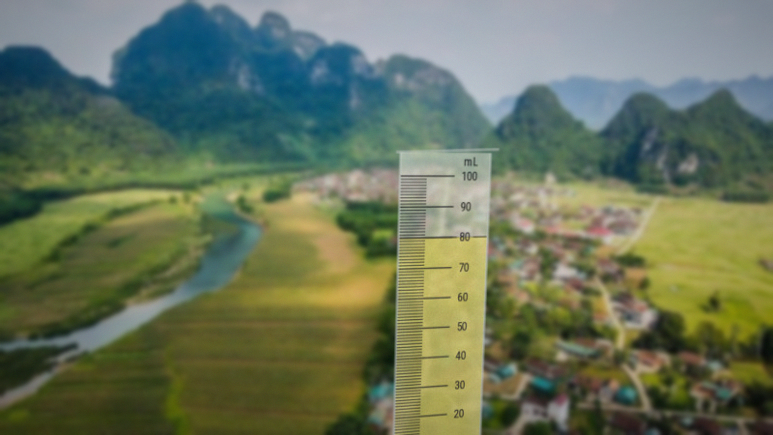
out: 80 mL
